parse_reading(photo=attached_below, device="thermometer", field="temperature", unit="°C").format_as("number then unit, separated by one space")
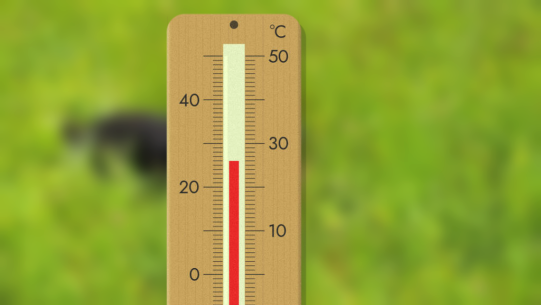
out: 26 °C
